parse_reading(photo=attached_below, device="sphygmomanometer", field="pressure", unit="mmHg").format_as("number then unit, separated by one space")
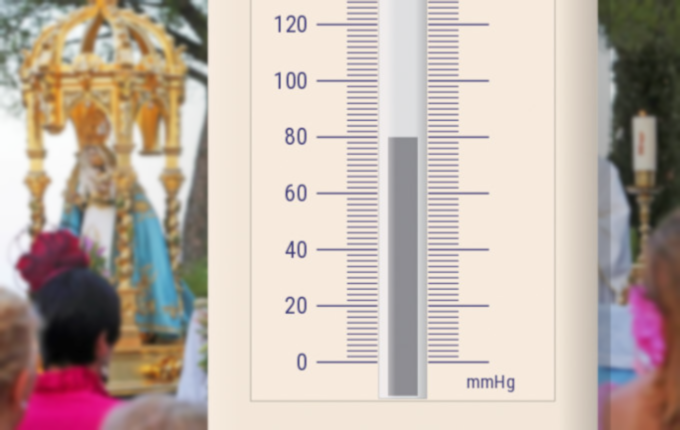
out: 80 mmHg
